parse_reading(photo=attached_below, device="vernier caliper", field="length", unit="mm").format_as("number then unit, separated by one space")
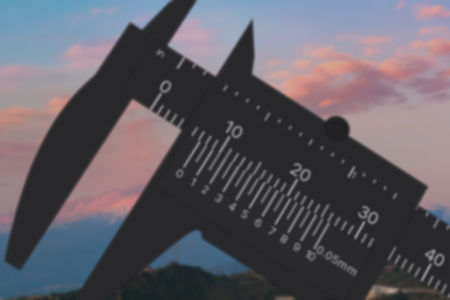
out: 7.2 mm
